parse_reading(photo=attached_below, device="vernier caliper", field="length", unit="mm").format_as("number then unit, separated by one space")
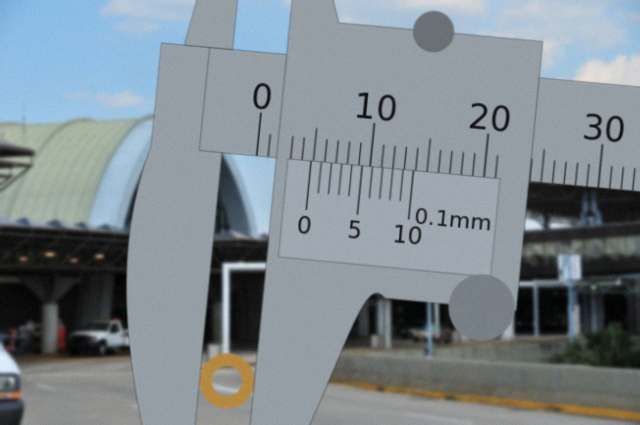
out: 4.8 mm
